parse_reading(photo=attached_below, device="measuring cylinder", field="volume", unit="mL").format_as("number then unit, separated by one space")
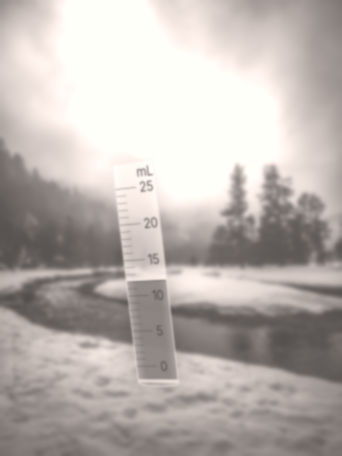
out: 12 mL
